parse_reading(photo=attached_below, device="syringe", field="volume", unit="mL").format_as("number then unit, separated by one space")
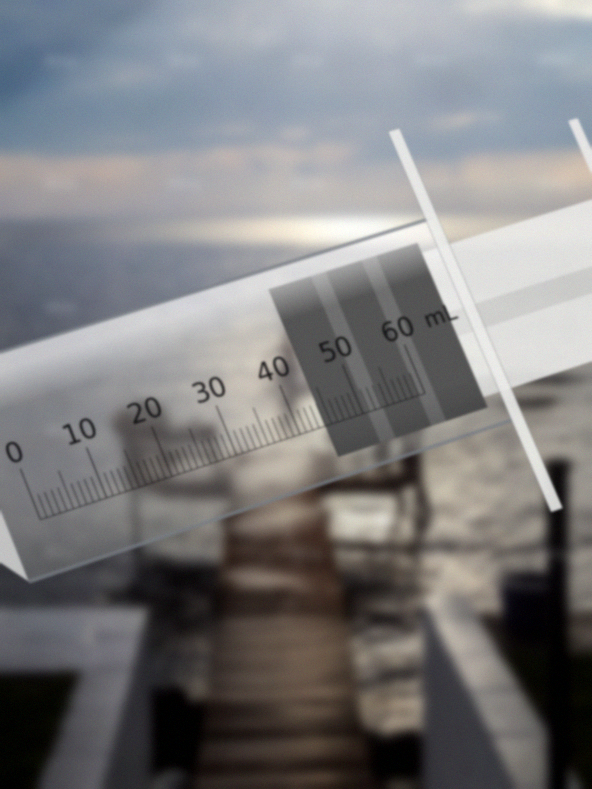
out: 44 mL
